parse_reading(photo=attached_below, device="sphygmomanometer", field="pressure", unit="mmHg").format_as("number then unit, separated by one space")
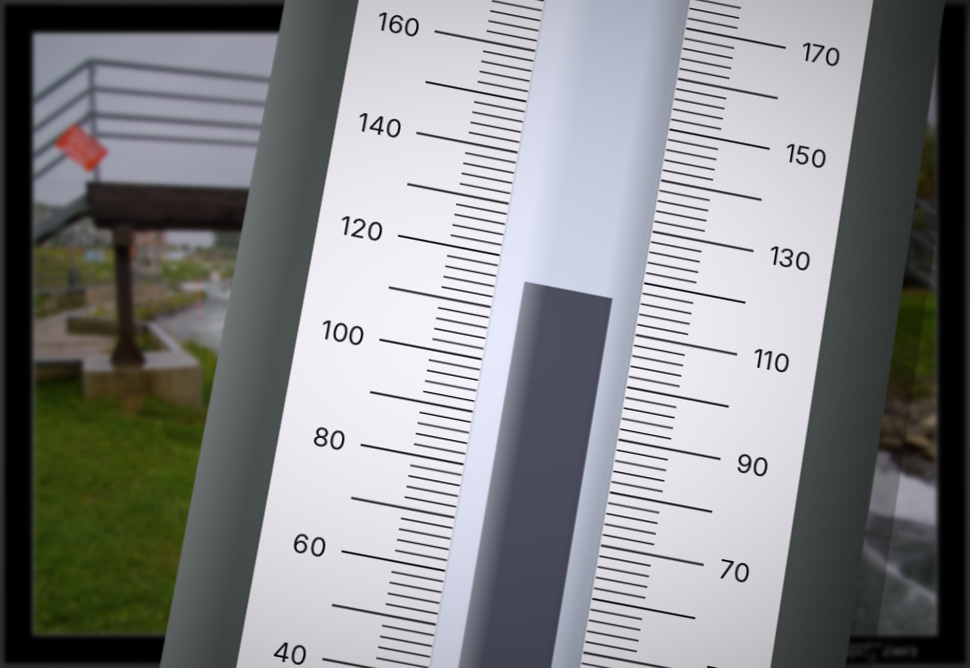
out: 116 mmHg
